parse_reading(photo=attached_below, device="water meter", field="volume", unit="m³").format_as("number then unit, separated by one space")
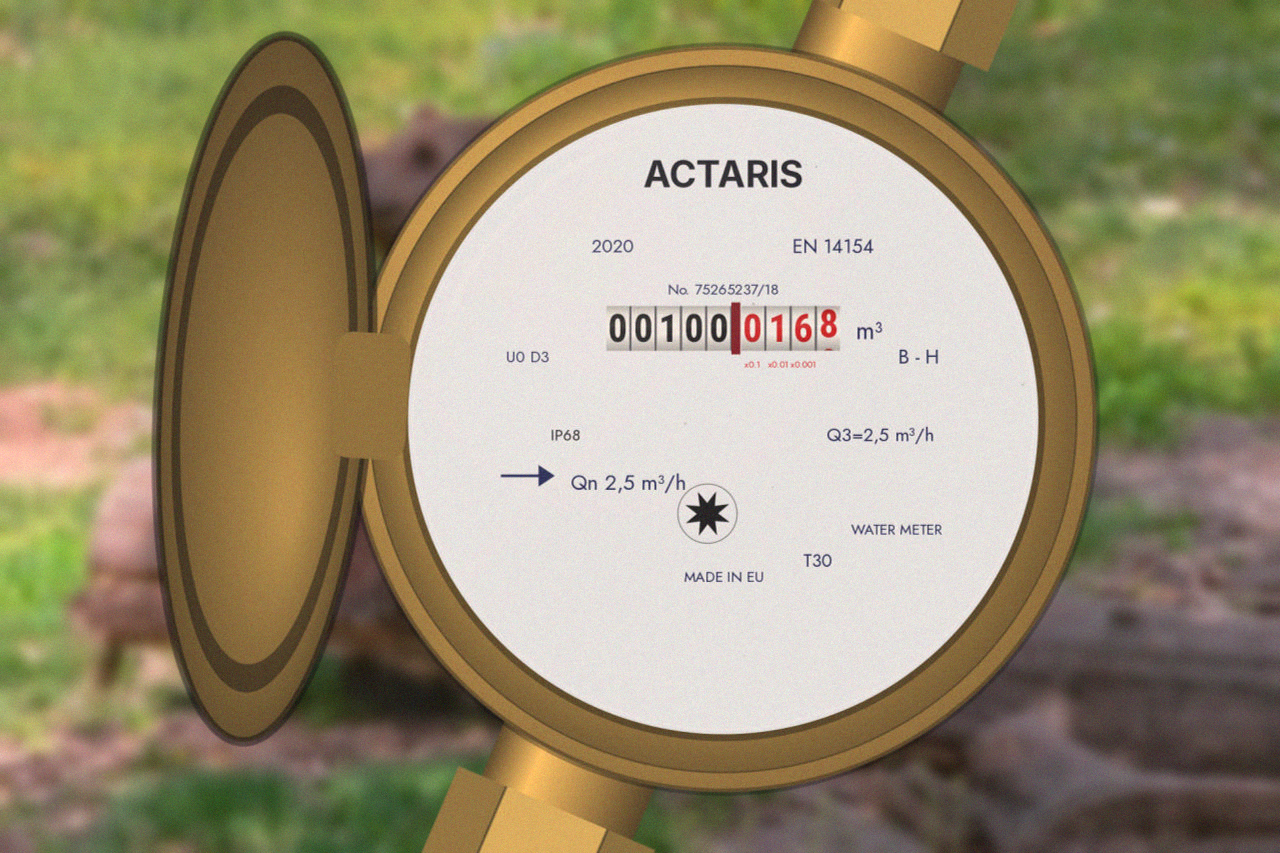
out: 100.0168 m³
